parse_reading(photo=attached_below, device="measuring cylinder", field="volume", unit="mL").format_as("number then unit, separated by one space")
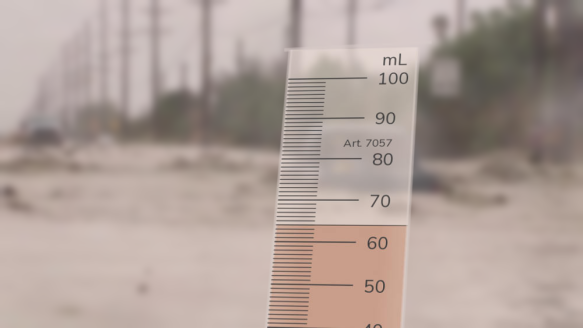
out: 64 mL
